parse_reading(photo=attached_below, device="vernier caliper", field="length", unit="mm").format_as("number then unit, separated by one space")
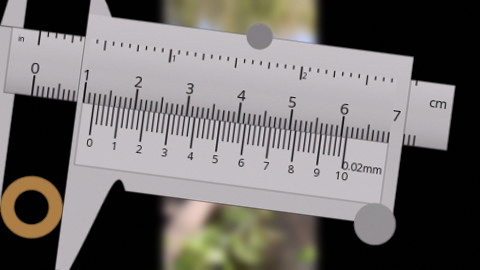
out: 12.0 mm
